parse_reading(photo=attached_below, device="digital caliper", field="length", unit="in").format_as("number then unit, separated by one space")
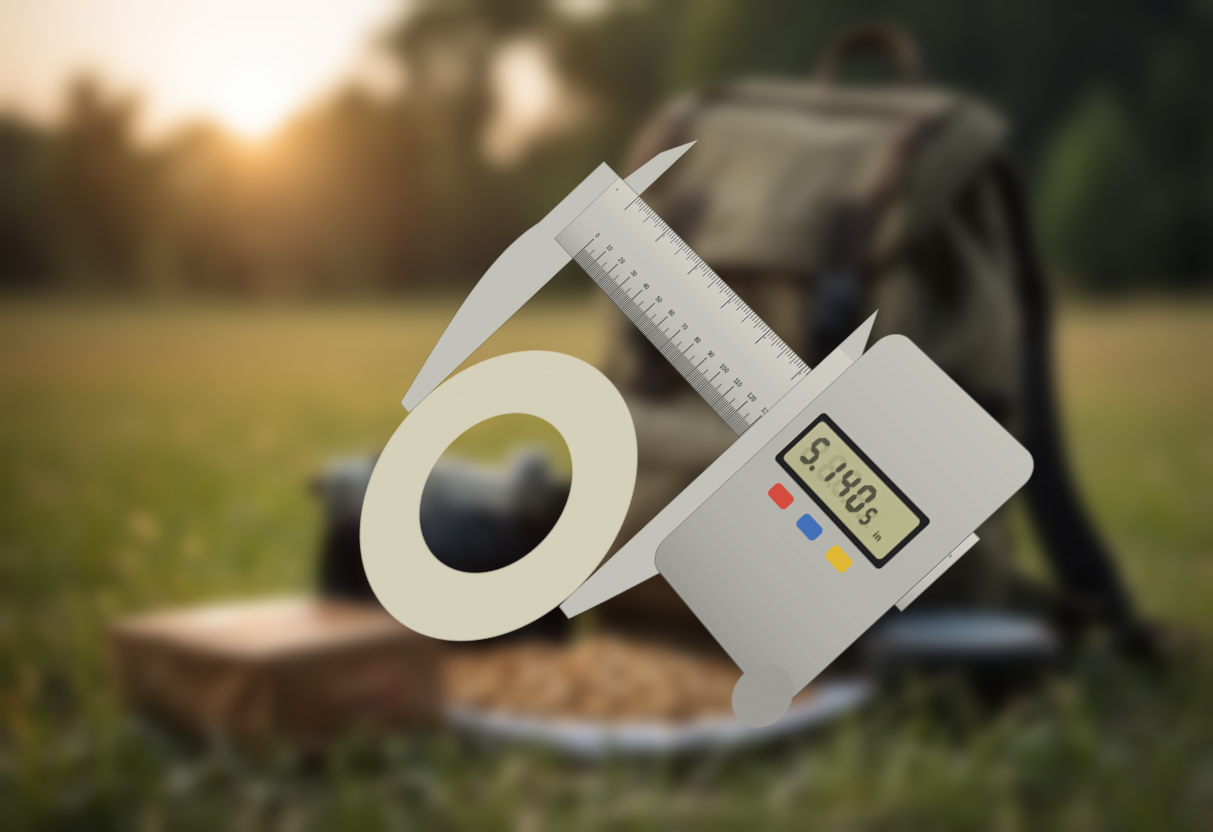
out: 5.1405 in
